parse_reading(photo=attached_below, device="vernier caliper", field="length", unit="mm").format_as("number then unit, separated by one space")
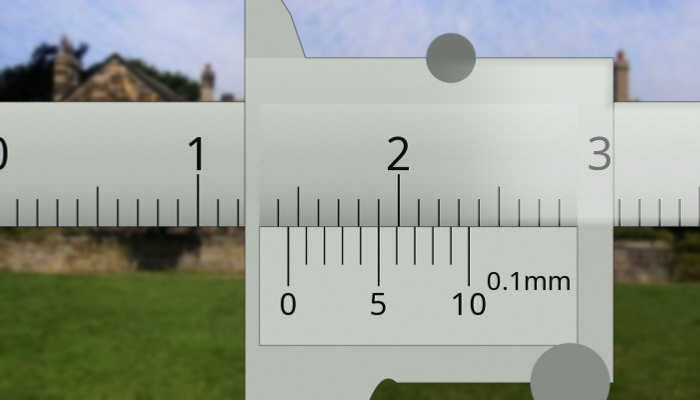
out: 14.5 mm
